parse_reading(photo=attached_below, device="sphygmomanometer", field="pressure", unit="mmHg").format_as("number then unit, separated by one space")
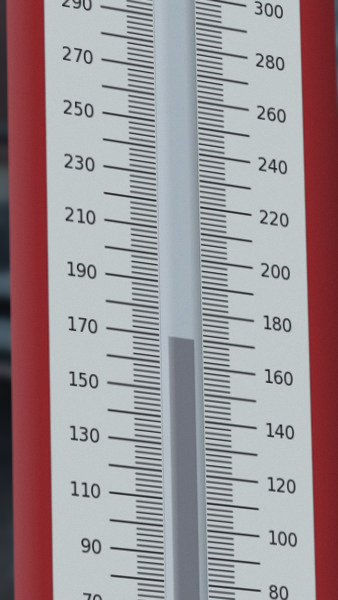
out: 170 mmHg
